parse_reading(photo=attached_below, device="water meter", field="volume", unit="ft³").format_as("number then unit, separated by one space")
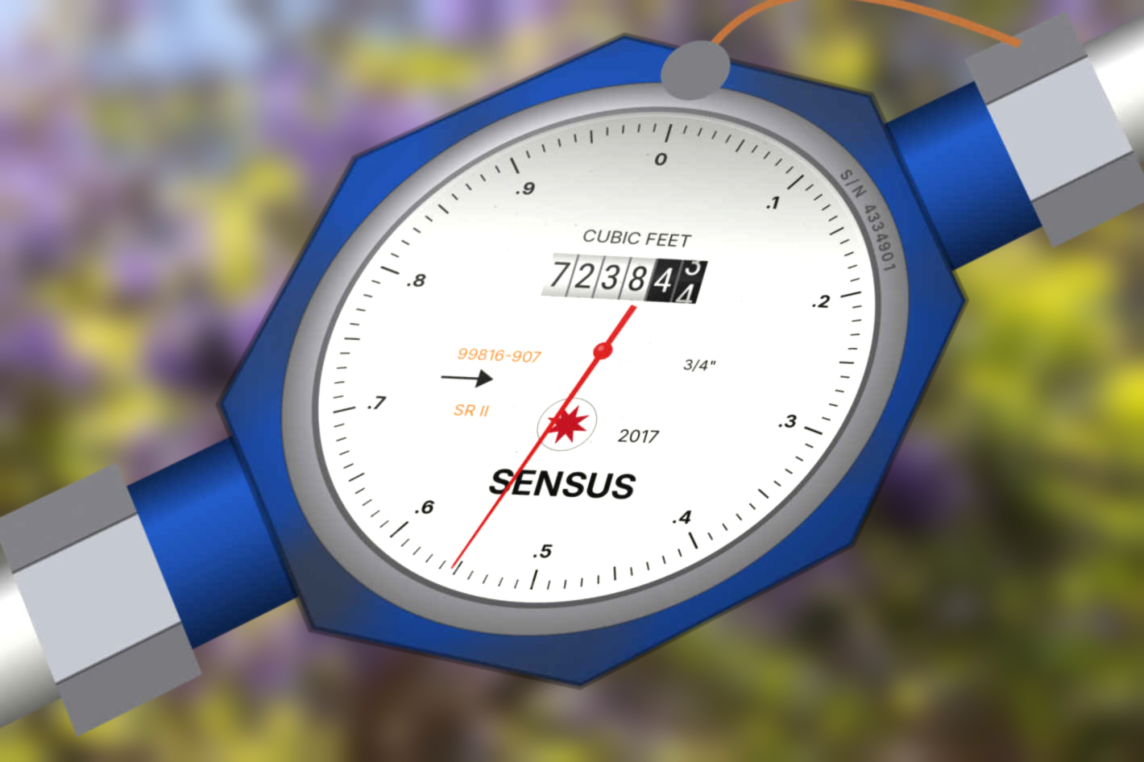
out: 723843.55 ft³
